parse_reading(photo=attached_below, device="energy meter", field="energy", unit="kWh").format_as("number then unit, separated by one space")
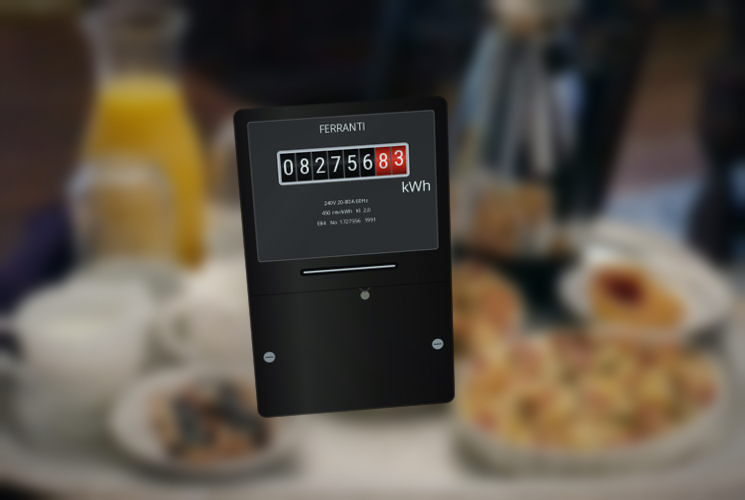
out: 82756.83 kWh
